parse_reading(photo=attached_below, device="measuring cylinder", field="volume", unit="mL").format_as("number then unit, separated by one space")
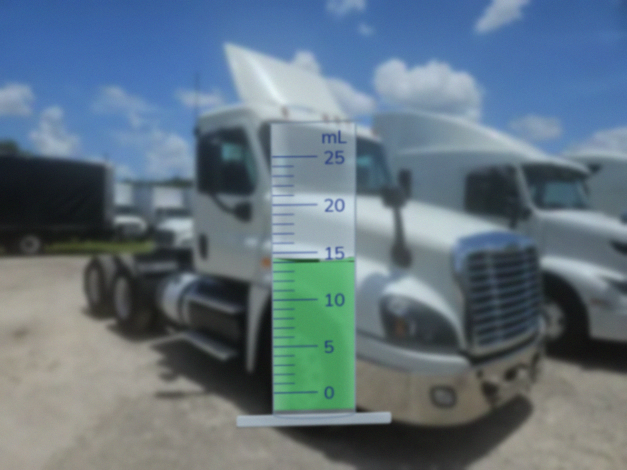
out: 14 mL
